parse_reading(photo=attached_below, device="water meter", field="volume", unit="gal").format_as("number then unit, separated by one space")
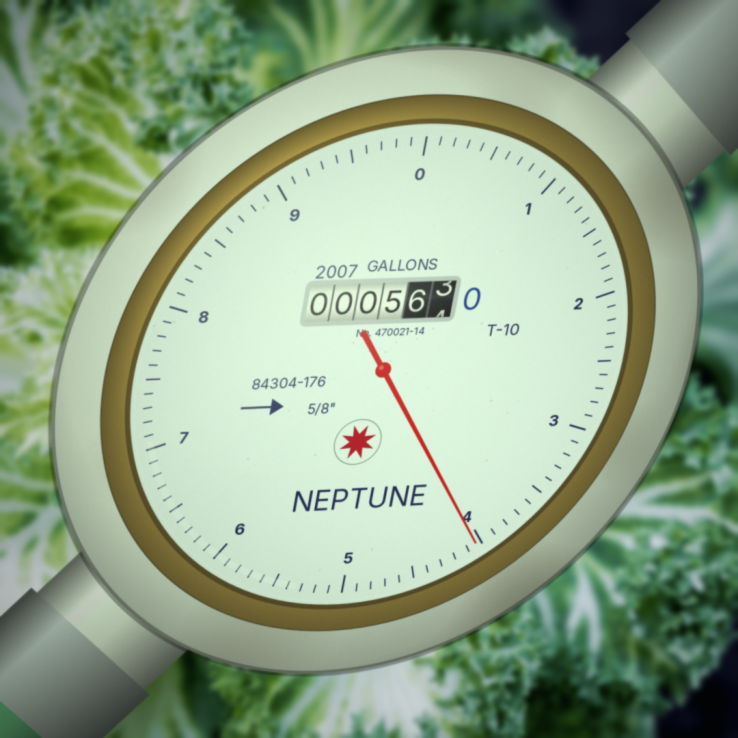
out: 5634.0 gal
